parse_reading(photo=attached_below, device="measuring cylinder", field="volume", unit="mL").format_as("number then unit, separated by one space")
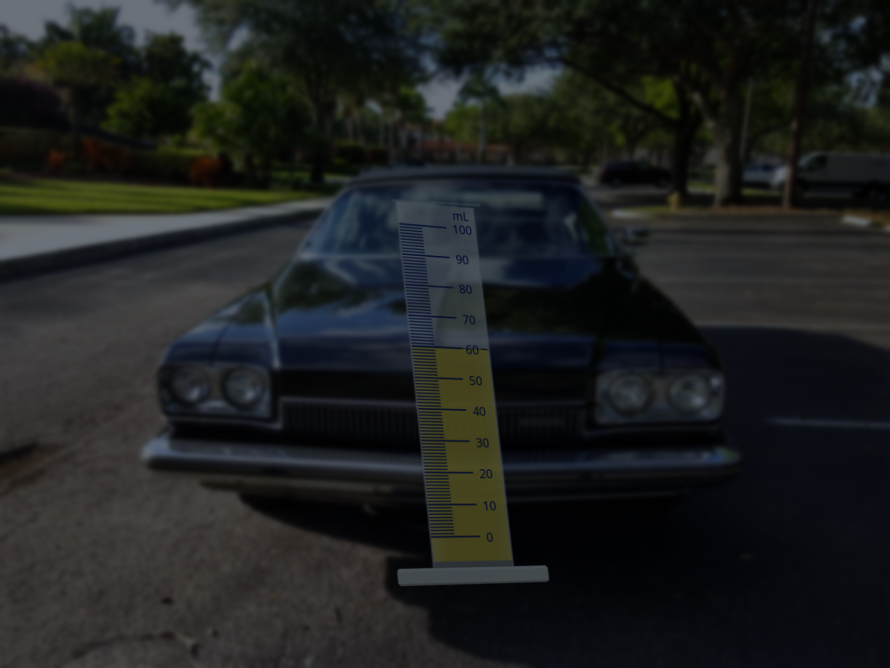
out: 60 mL
